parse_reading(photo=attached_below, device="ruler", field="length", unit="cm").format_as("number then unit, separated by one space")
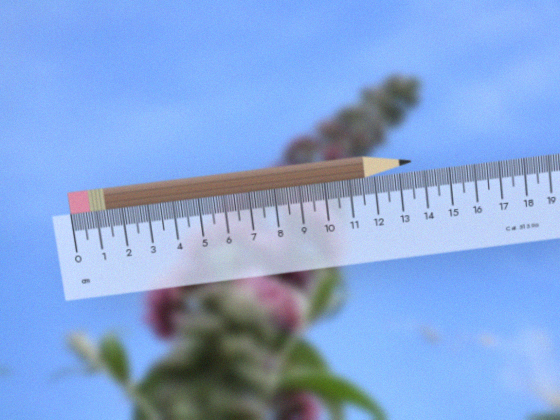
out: 13.5 cm
